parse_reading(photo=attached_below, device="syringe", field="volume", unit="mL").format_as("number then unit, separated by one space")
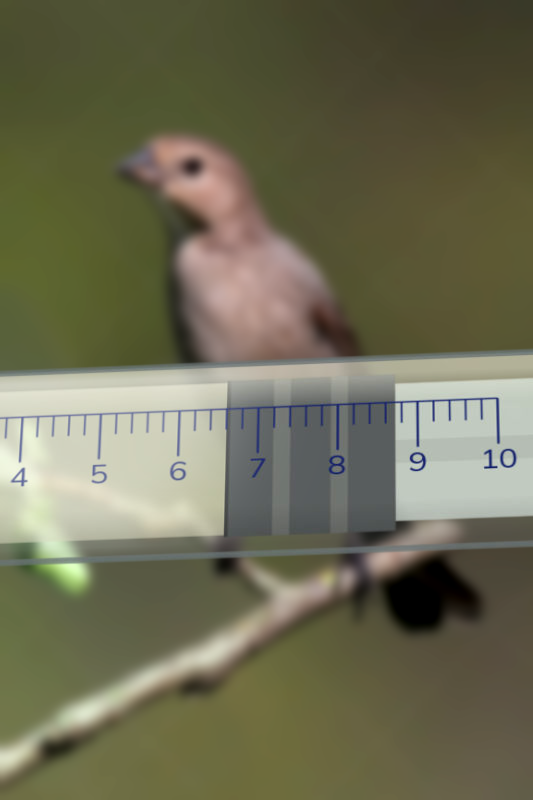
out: 6.6 mL
